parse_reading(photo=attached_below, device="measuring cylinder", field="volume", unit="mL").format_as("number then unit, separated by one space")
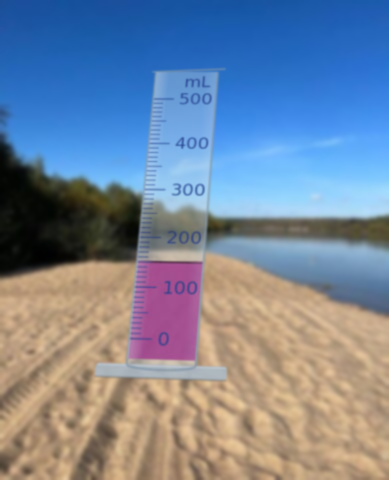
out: 150 mL
